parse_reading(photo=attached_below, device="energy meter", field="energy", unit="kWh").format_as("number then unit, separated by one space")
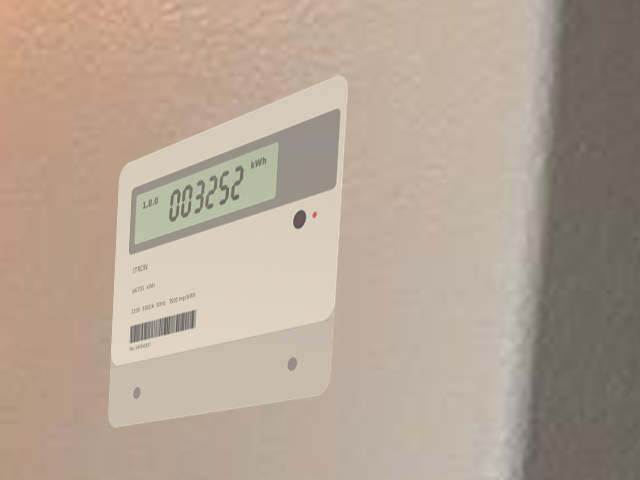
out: 3252 kWh
